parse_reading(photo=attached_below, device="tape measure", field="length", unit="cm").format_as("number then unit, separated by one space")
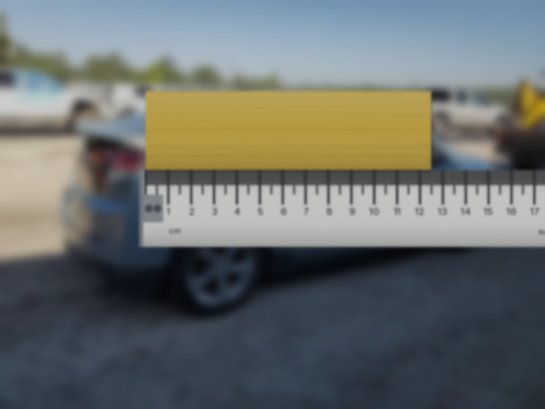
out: 12.5 cm
